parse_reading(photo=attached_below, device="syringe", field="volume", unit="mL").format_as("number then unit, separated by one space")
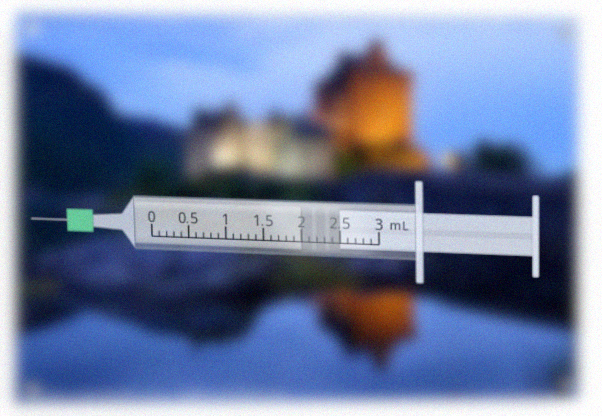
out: 2 mL
